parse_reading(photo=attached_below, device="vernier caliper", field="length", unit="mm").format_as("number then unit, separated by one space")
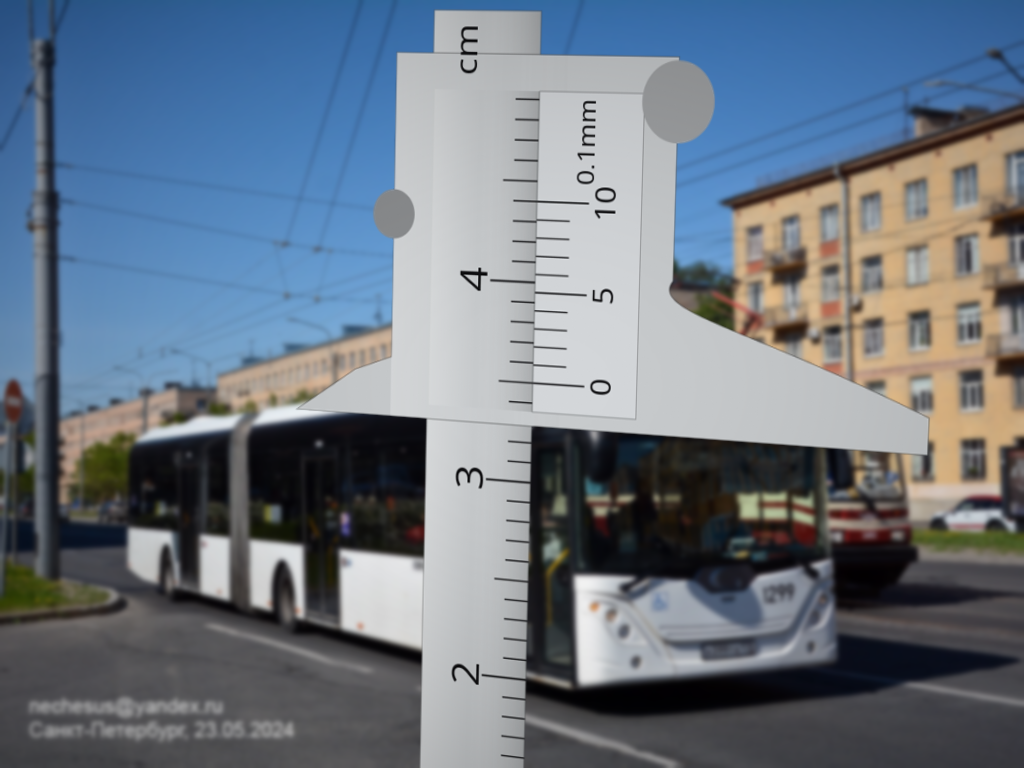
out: 35.0 mm
